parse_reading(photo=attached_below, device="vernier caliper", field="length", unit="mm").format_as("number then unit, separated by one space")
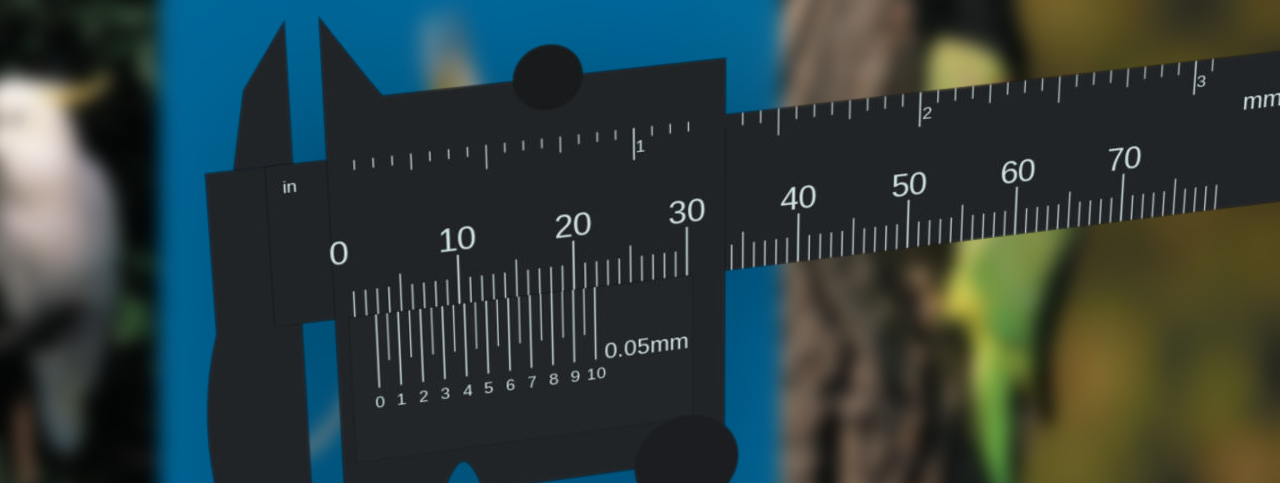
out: 2.8 mm
